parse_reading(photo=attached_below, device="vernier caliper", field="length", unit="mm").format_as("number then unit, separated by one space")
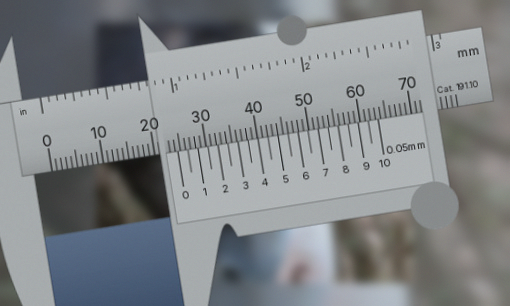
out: 24.5 mm
